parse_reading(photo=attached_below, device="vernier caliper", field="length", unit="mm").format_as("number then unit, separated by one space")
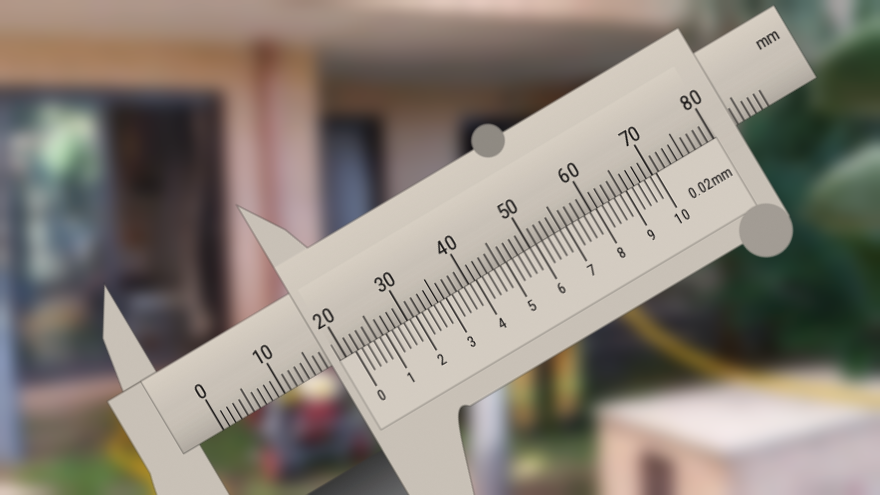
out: 21.6 mm
